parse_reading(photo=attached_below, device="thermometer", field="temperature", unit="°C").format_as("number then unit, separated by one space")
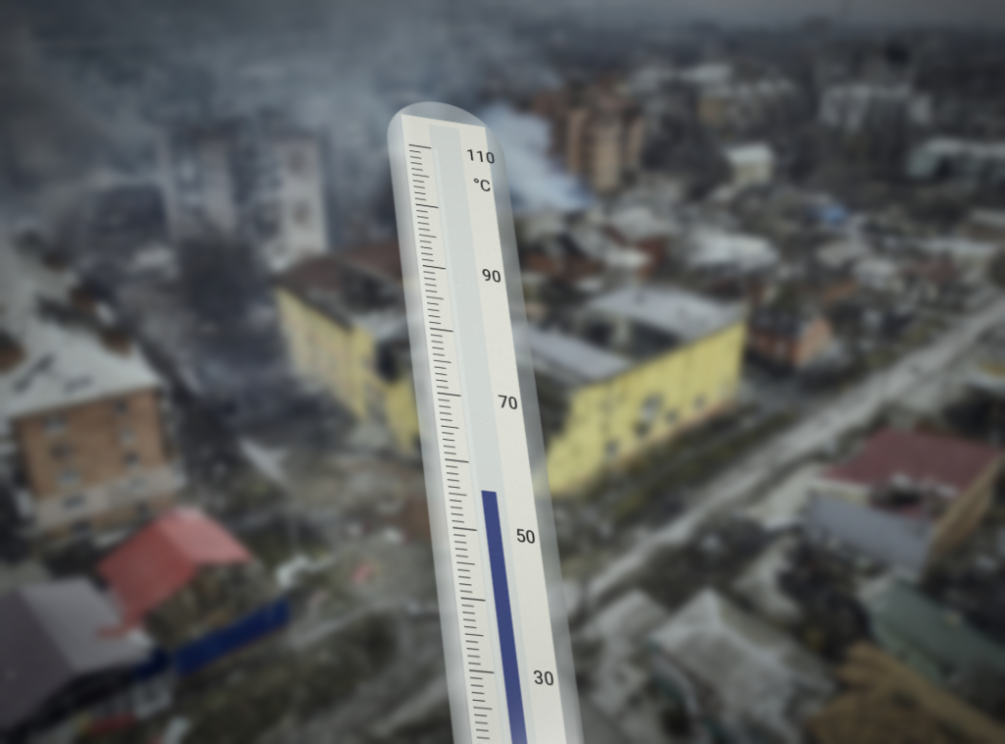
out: 56 °C
